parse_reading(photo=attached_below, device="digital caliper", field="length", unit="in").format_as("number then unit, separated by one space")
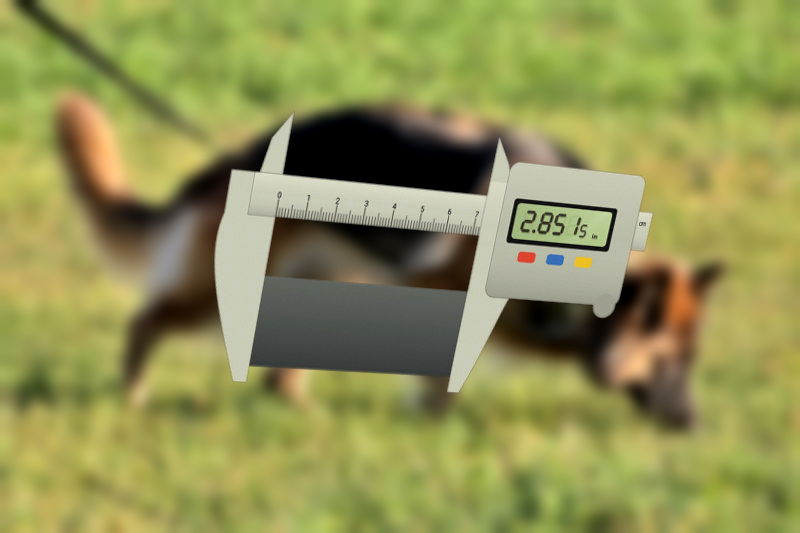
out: 2.8515 in
